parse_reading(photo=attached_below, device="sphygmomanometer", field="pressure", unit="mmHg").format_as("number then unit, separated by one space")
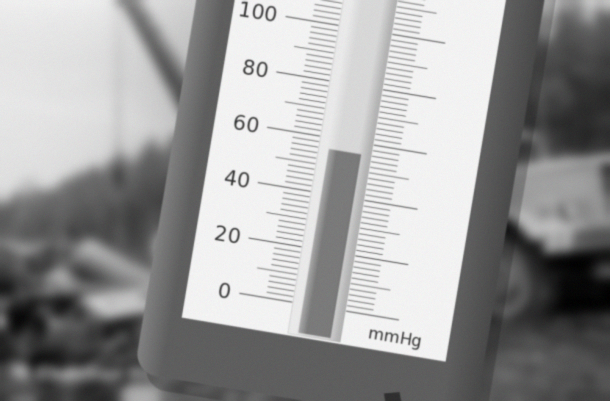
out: 56 mmHg
